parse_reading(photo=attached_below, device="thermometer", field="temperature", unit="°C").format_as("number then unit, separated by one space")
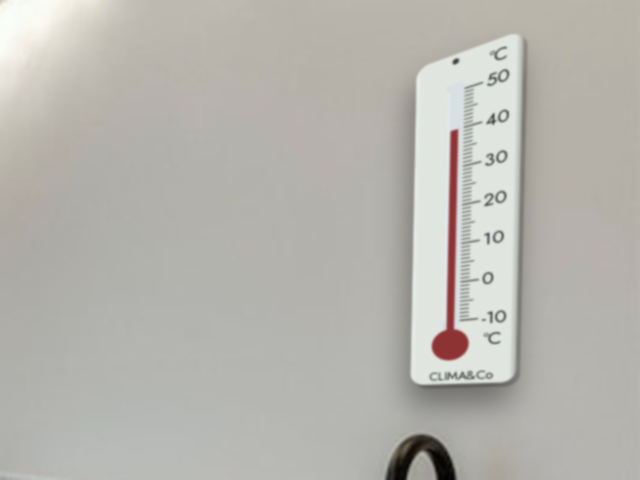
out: 40 °C
